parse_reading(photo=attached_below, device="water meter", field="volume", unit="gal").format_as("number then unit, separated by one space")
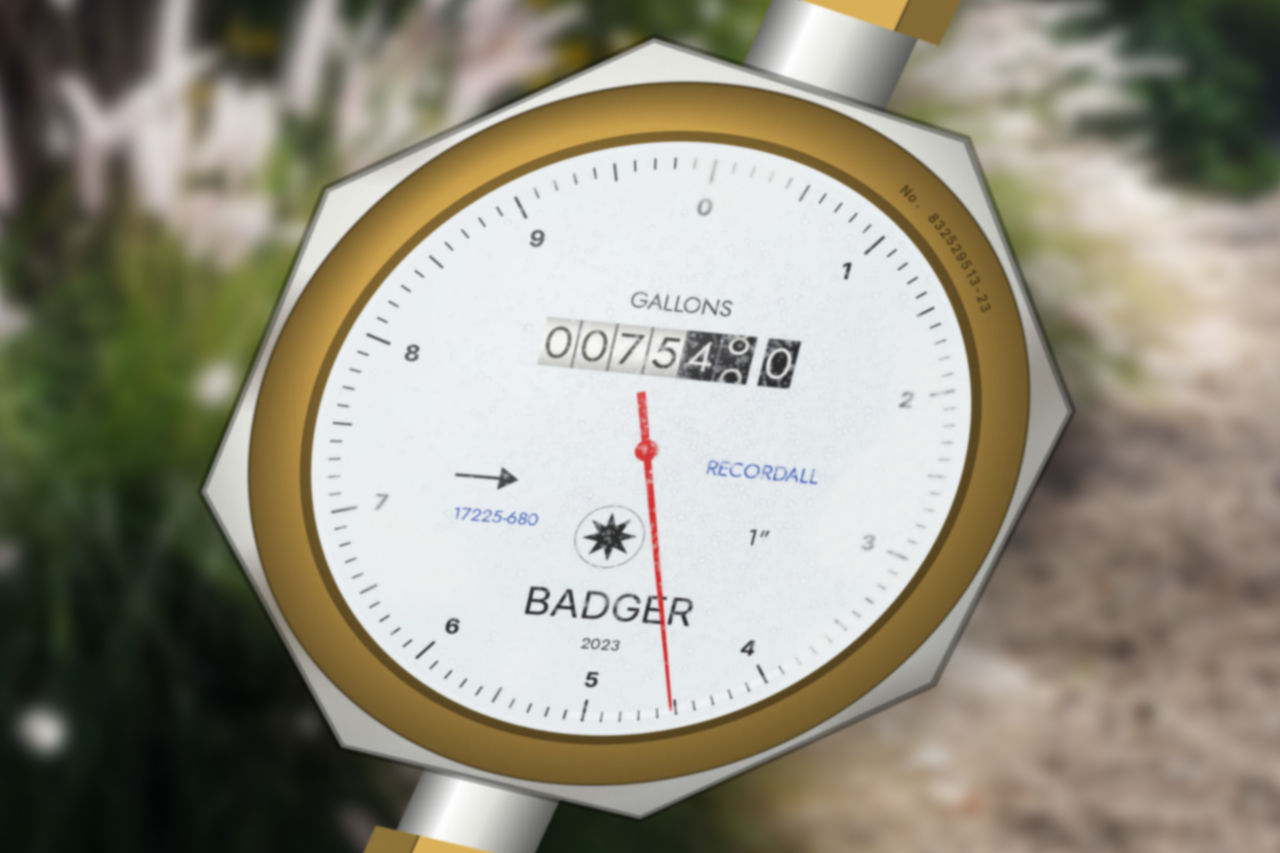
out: 75484.5 gal
